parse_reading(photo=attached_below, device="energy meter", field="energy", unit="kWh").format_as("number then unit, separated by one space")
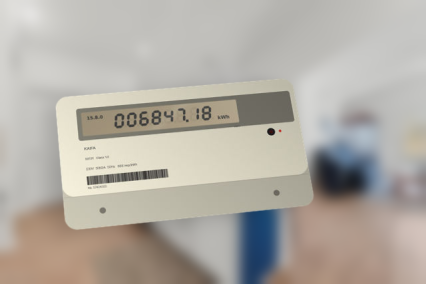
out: 6847.18 kWh
